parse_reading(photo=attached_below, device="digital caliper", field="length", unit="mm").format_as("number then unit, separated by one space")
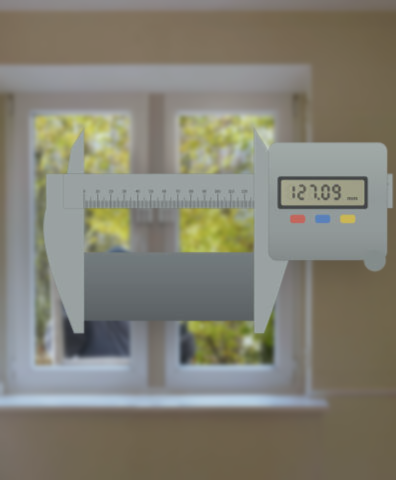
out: 127.09 mm
